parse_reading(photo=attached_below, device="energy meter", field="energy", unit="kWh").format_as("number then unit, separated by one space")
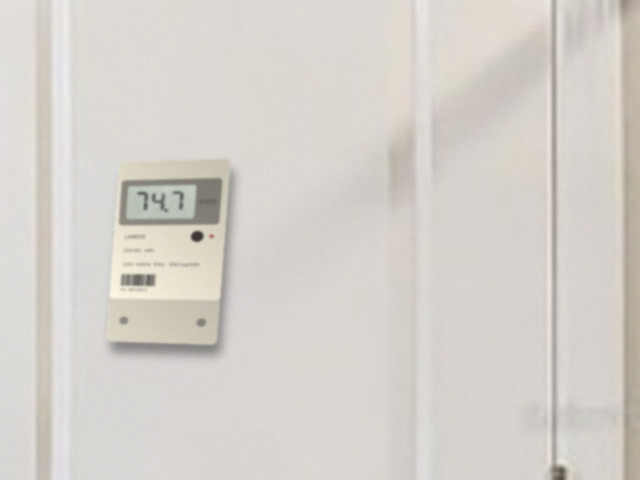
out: 74.7 kWh
